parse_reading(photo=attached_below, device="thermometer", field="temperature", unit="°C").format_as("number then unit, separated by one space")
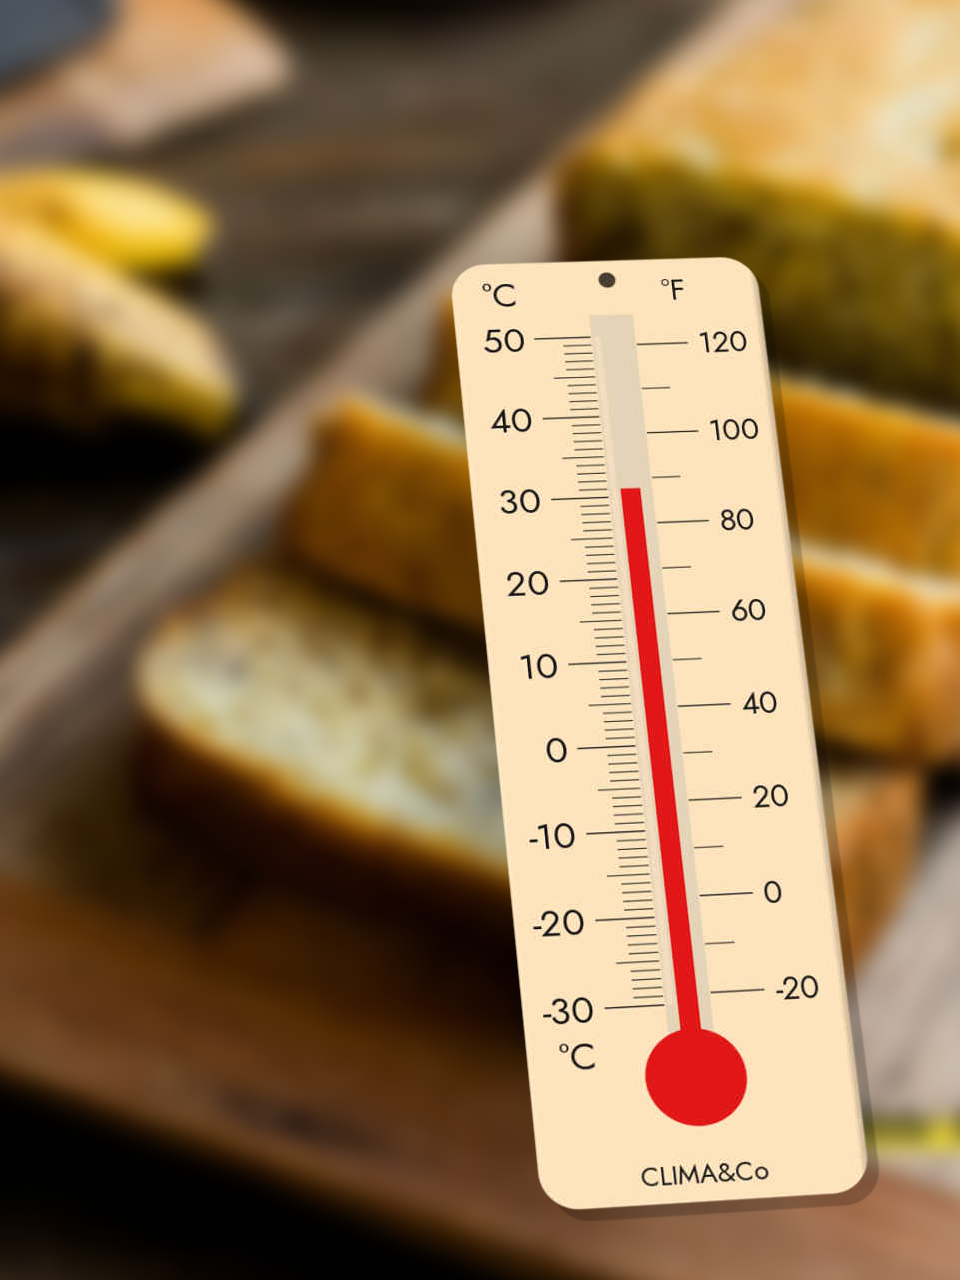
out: 31 °C
